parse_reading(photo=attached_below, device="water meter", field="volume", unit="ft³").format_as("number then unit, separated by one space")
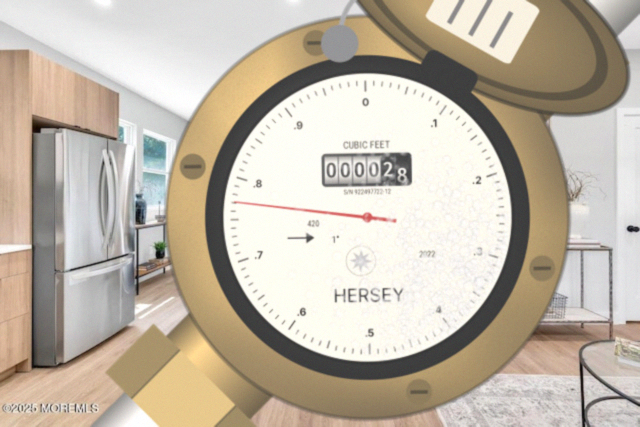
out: 27.77 ft³
